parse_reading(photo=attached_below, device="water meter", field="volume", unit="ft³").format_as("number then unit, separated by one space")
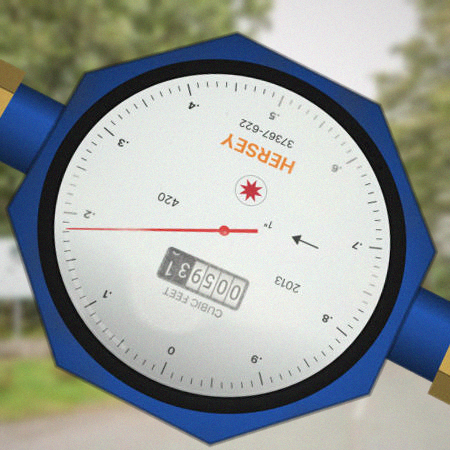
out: 5931.18 ft³
